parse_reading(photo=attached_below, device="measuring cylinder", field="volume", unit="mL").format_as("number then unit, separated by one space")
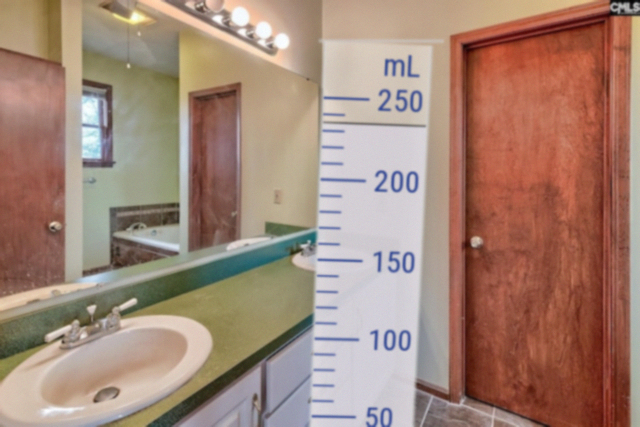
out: 235 mL
